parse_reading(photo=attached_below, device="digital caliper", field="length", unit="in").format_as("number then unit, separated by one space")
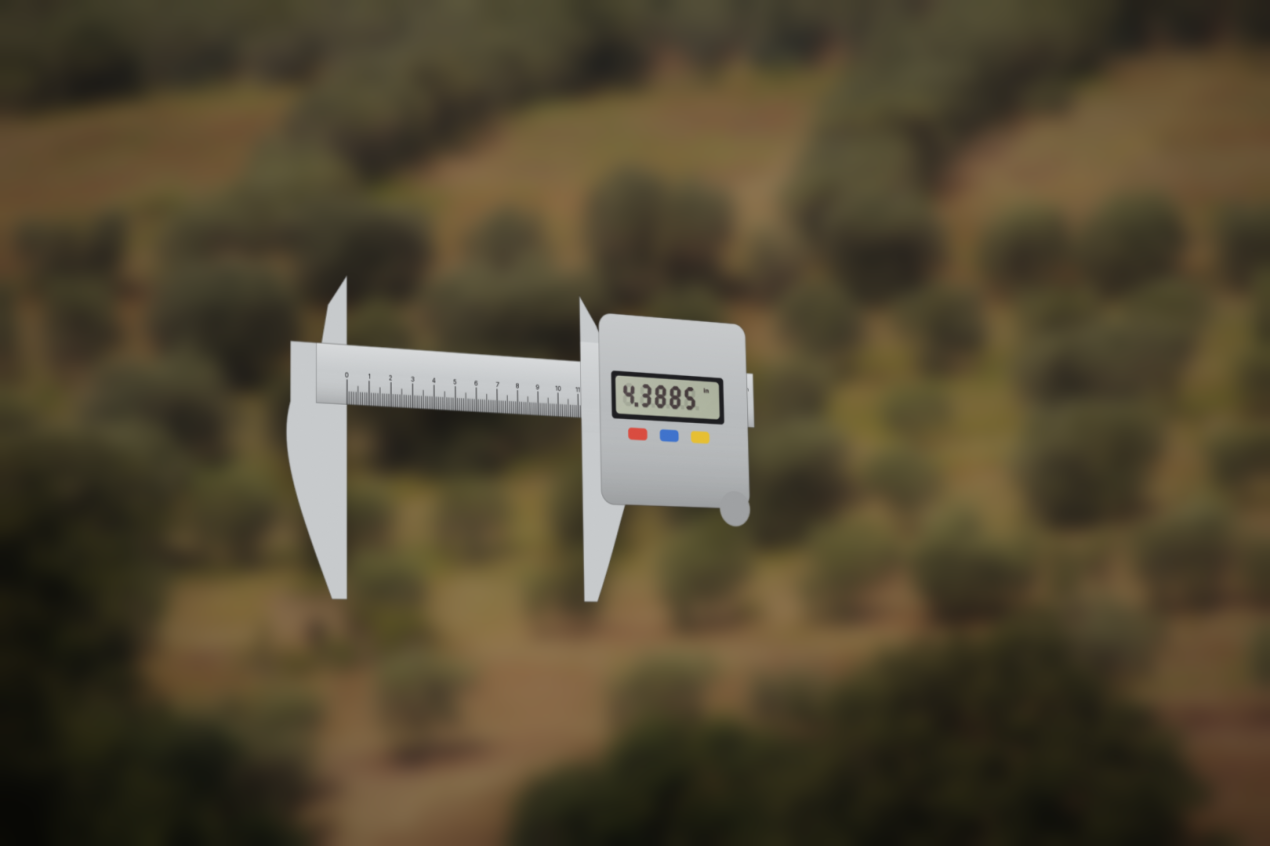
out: 4.3885 in
